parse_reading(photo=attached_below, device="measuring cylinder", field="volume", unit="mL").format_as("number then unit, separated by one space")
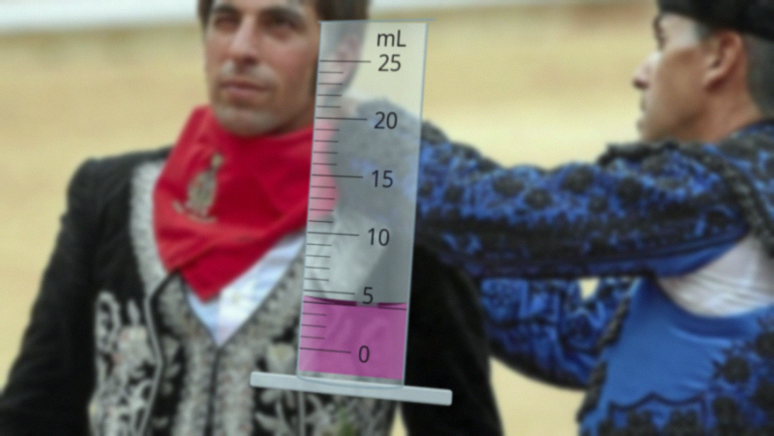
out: 4 mL
